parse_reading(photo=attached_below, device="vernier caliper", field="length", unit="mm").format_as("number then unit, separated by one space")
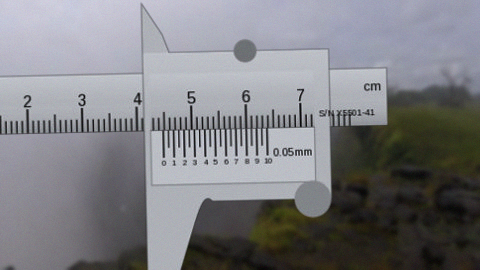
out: 44.8 mm
